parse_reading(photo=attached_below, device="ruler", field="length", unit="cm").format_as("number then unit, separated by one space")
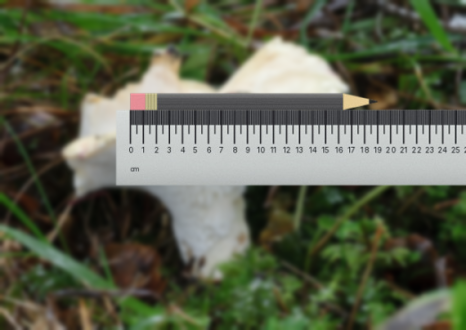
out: 19 cm
